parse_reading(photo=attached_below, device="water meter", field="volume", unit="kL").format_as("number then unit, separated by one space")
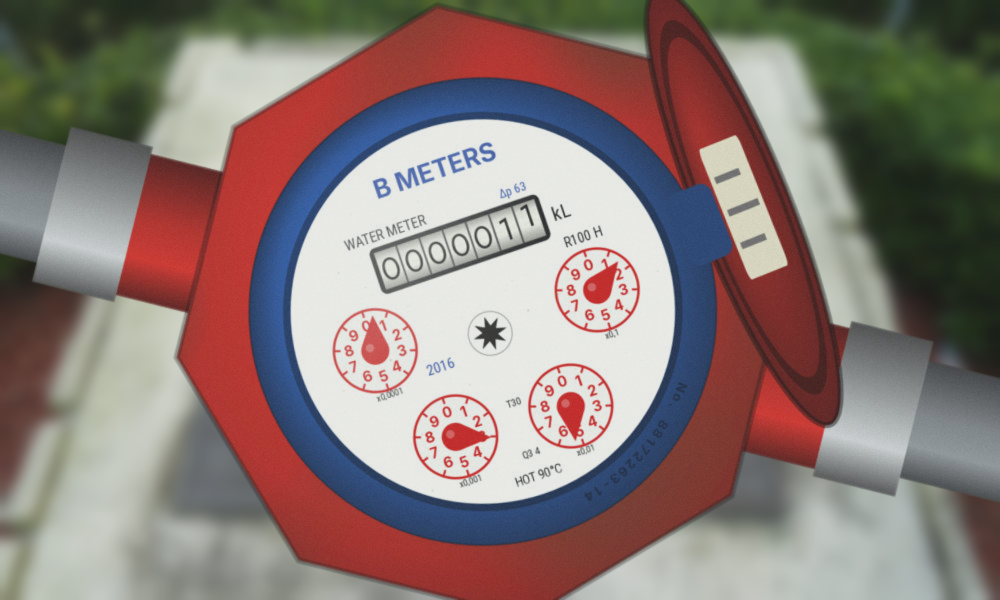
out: 11.1530 kL
